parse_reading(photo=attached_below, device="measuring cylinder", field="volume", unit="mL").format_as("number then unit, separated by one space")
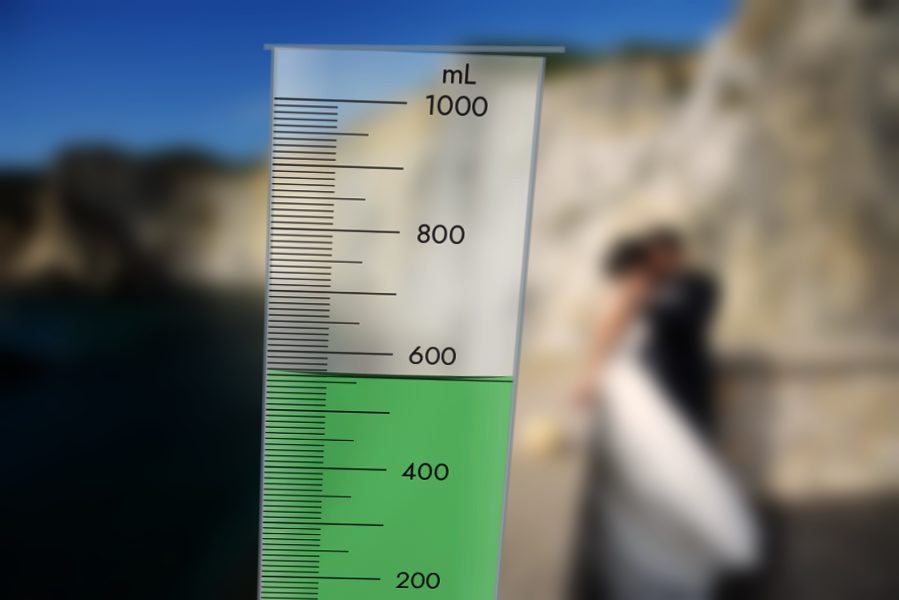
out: 560 mL
